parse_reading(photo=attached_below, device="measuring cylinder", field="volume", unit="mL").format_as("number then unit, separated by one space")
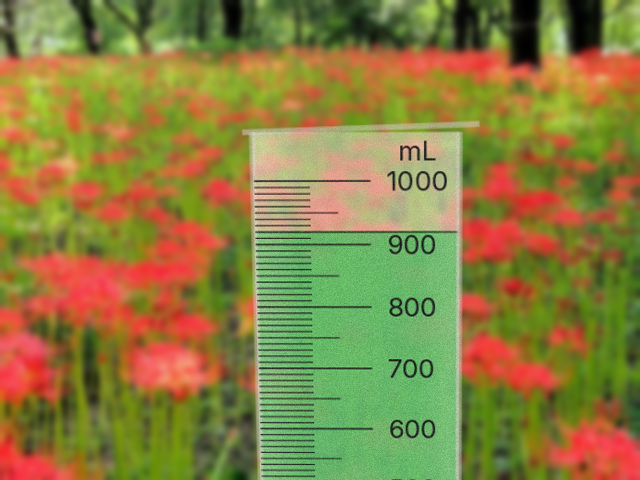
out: 920 mL
